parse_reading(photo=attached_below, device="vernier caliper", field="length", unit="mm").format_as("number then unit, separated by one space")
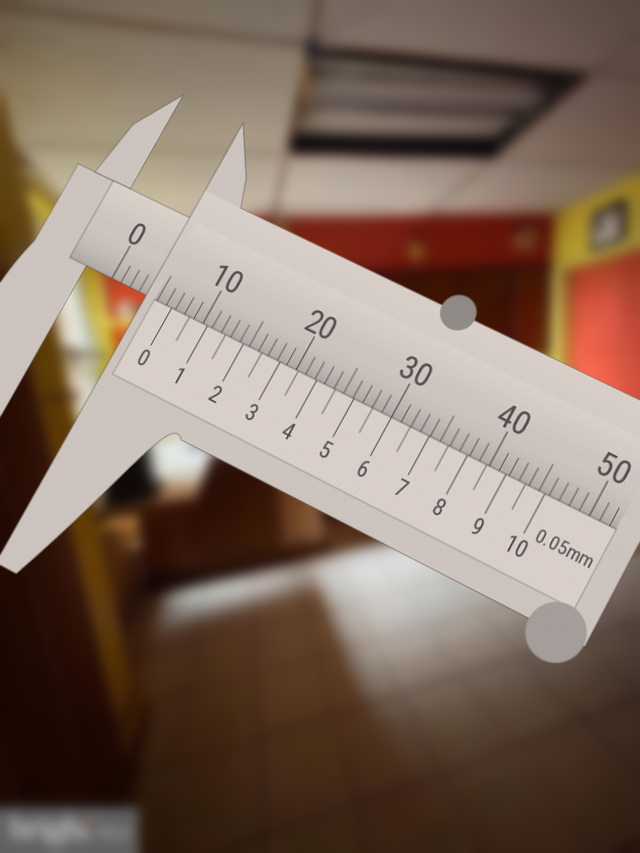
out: 6.6 mm
